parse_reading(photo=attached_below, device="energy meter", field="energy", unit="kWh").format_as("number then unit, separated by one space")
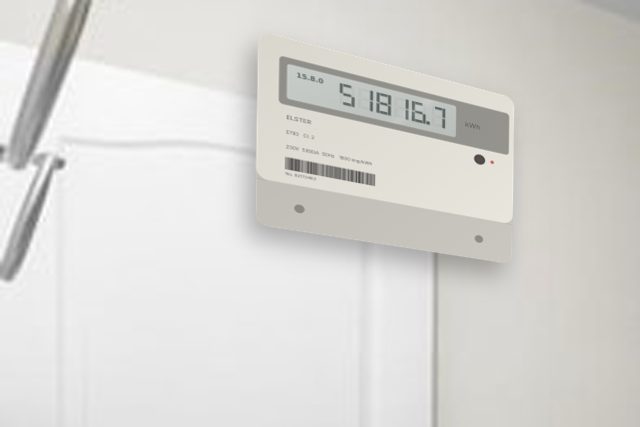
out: 51816.7 kWh
